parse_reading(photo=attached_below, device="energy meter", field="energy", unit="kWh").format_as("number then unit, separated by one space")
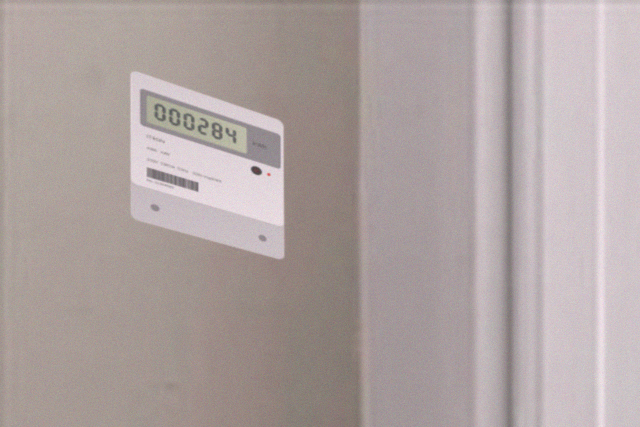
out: 284 kWh
